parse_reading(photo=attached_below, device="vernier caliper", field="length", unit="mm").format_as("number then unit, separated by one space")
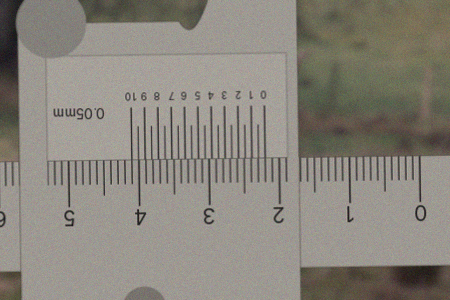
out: 22.0 mm
